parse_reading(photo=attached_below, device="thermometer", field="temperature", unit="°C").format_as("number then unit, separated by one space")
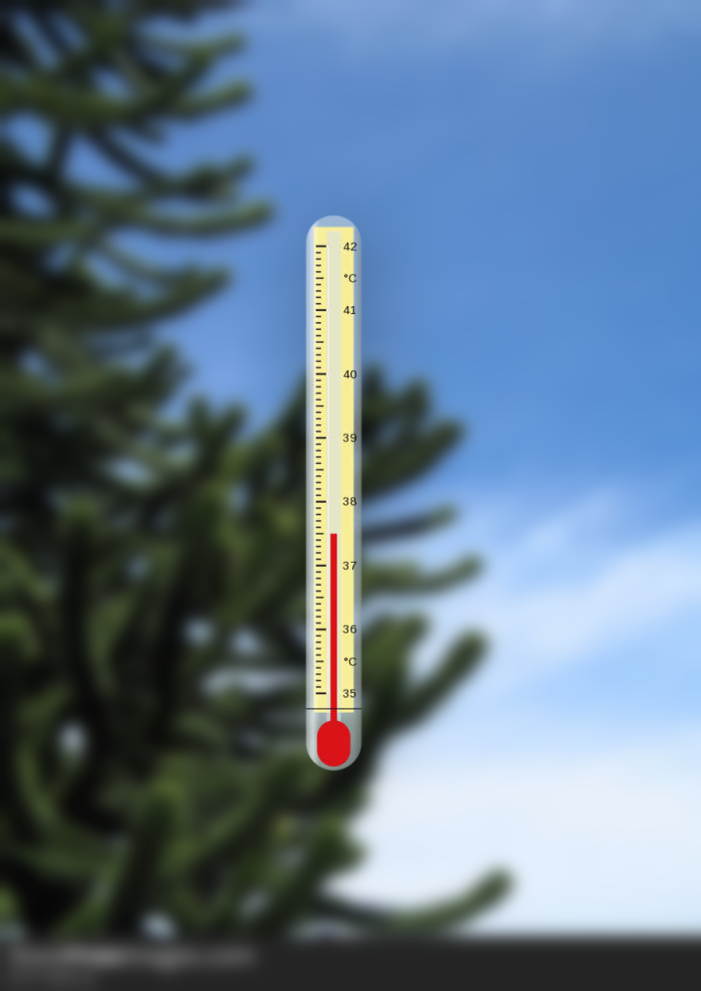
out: 37.5 °C
